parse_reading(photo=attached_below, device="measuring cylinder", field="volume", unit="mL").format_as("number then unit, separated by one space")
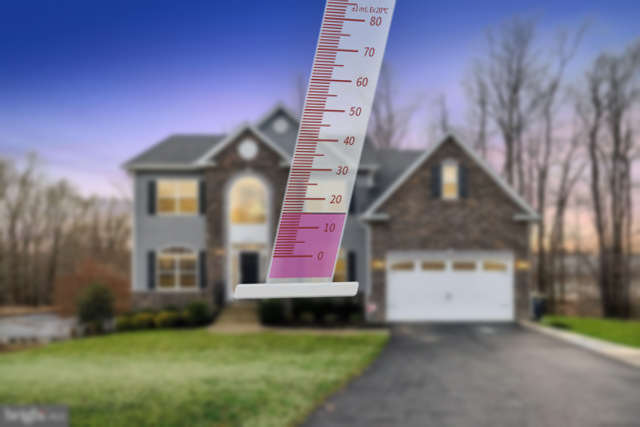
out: 15 mL
